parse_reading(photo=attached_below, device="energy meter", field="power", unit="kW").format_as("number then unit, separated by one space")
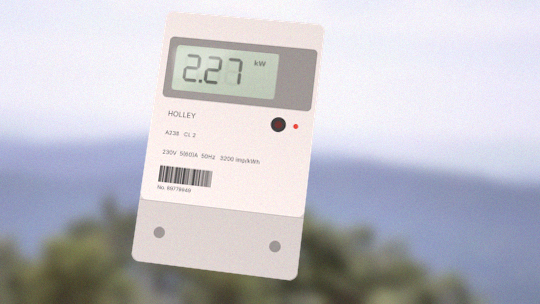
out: 2.27 kW
